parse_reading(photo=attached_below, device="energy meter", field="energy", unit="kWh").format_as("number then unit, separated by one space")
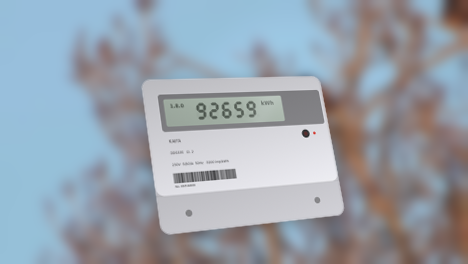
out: 92659 kWh
